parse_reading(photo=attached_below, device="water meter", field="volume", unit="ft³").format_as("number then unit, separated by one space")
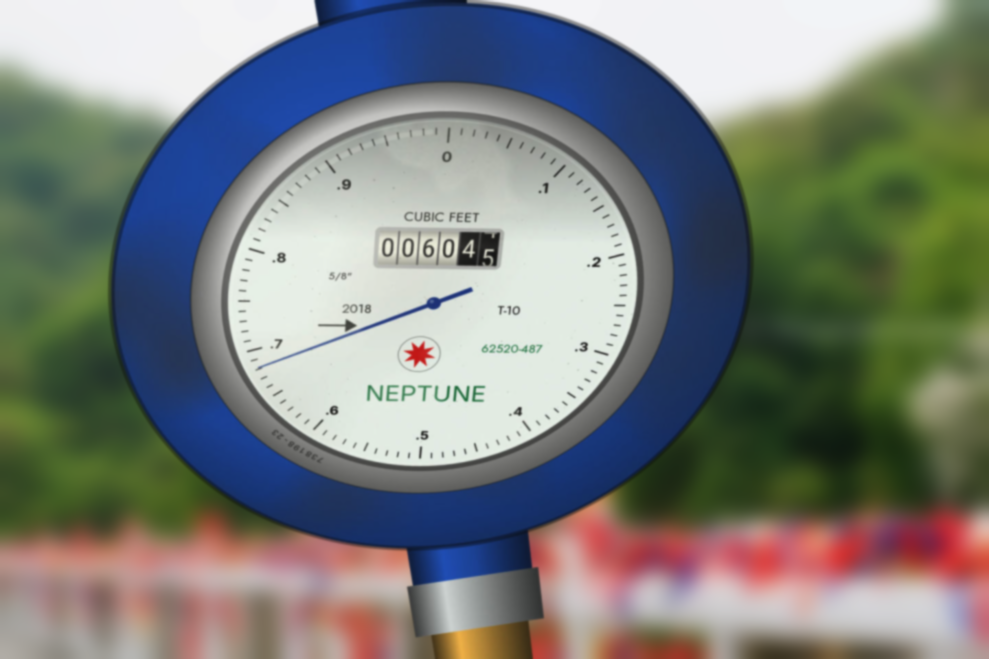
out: 6044.68 ft³
